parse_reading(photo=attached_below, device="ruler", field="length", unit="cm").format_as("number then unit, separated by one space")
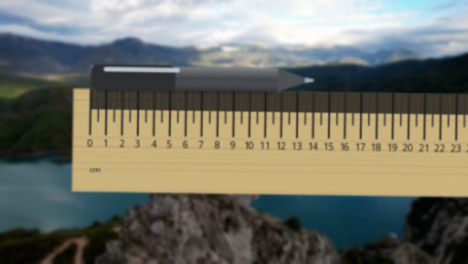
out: 14 cm
